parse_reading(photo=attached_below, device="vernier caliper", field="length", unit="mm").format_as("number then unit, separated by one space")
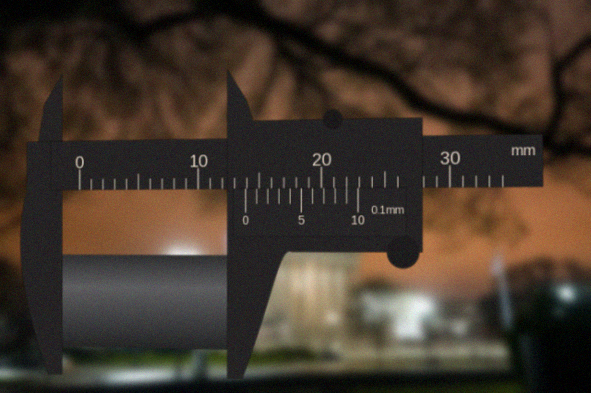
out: 13.9 mm
